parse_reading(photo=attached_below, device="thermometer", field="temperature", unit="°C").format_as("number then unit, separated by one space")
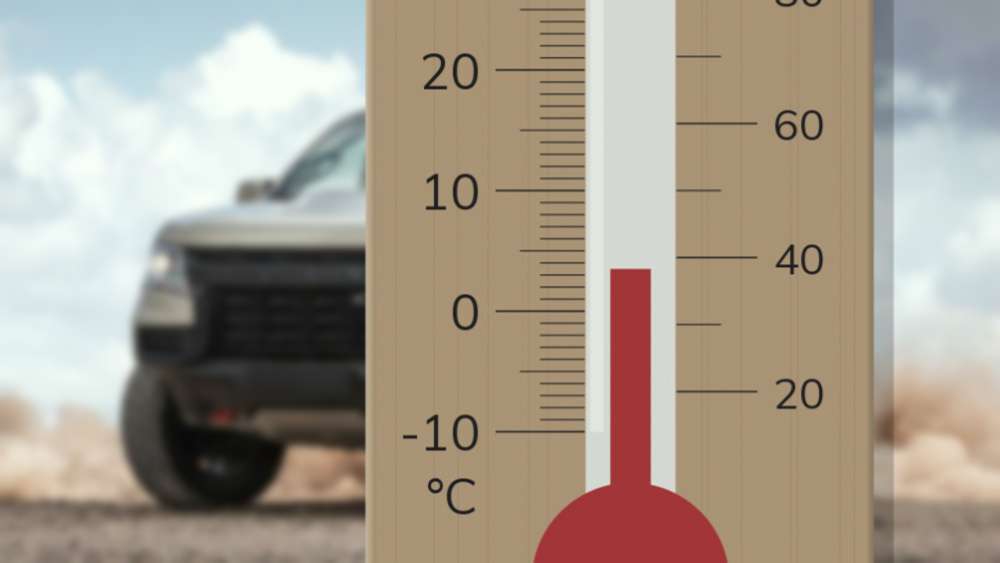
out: 3.5 °C
